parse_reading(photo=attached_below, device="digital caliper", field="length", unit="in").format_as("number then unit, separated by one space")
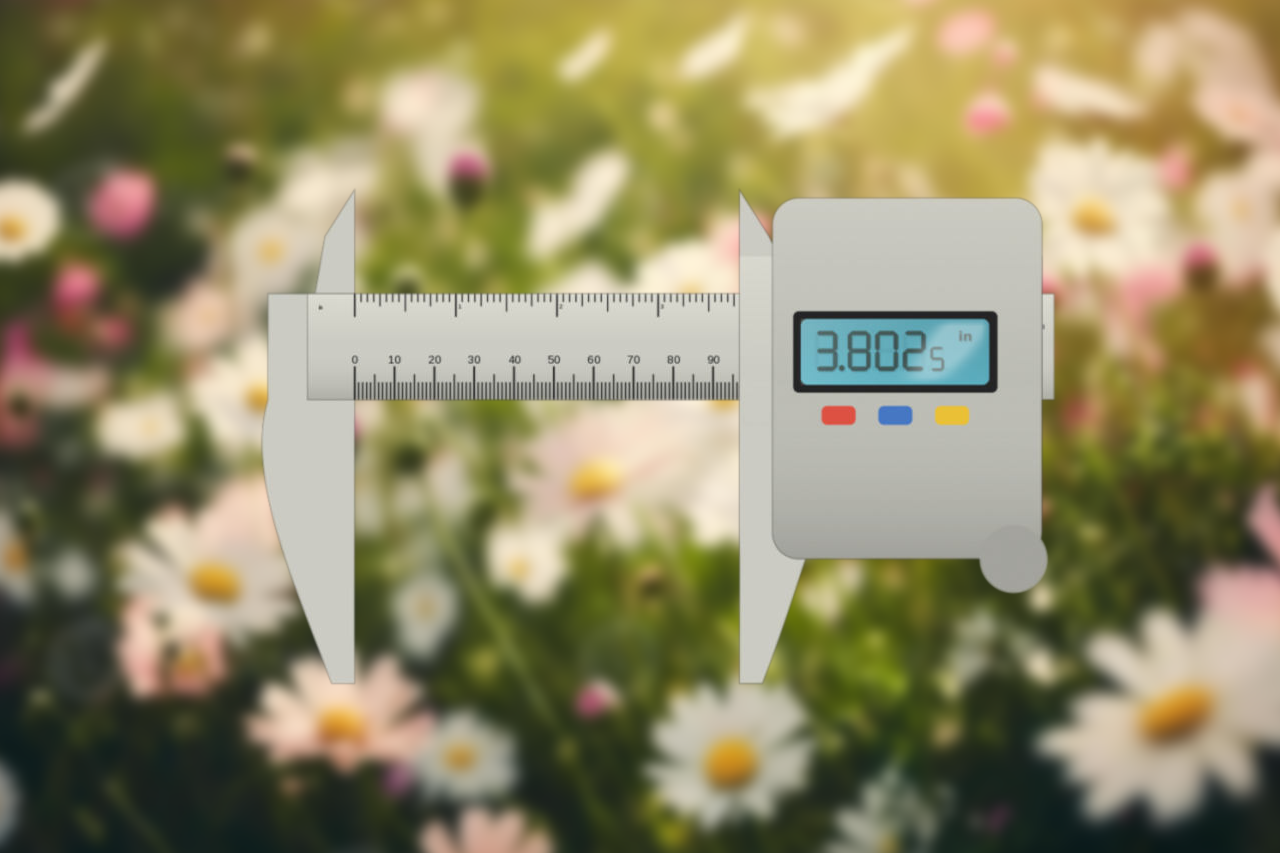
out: 3.8025 in
